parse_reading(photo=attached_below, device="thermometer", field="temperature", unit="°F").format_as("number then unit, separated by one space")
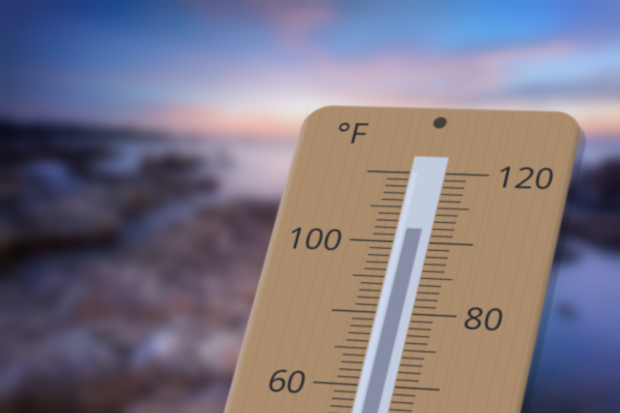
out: 104 °F
